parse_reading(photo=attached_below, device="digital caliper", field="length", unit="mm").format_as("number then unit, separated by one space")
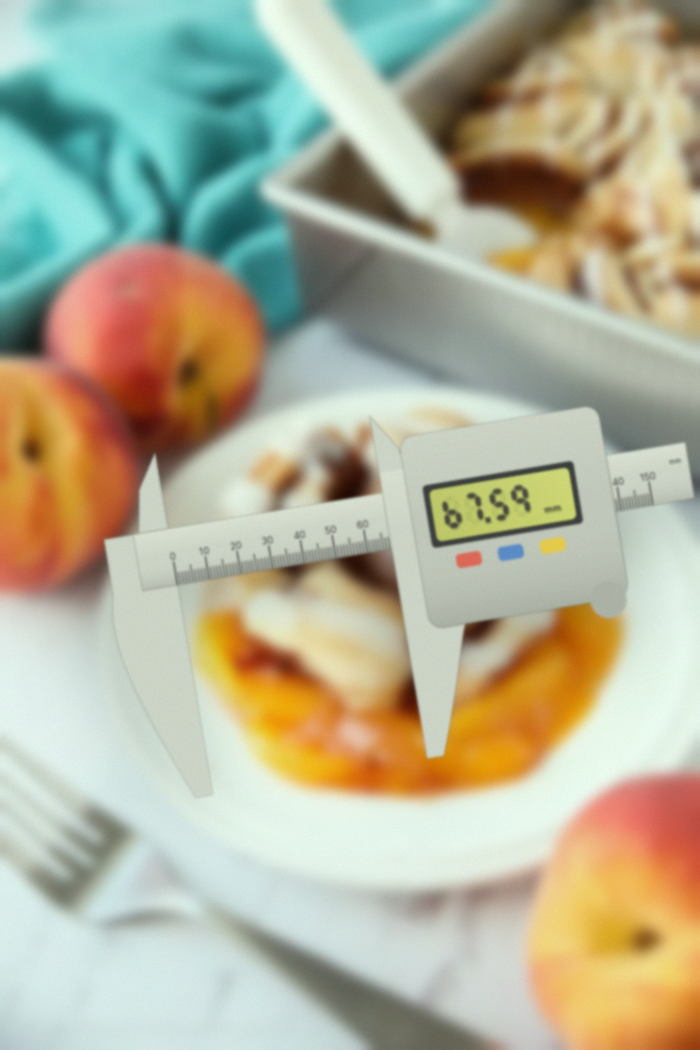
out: 67.59 mm
